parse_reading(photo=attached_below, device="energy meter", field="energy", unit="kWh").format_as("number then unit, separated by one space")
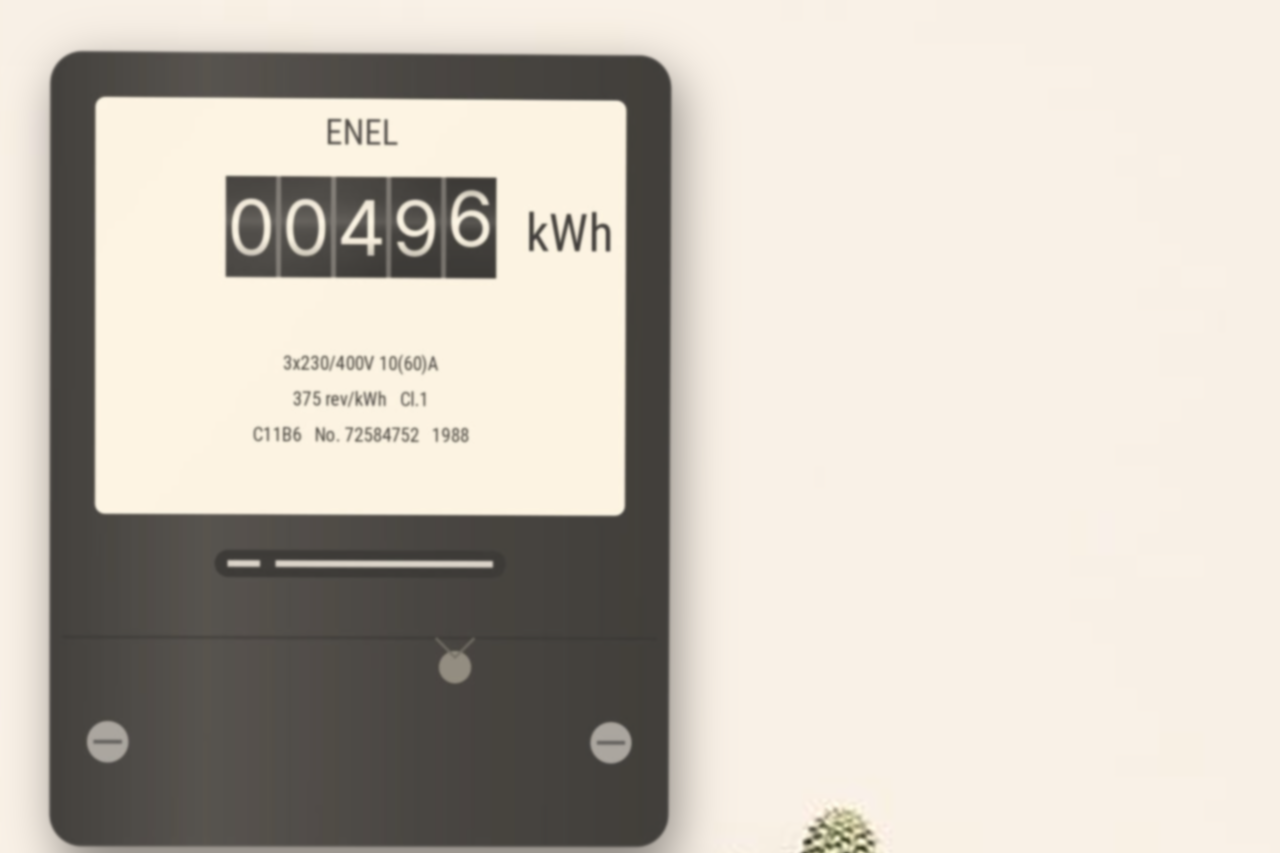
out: 496 kWh
